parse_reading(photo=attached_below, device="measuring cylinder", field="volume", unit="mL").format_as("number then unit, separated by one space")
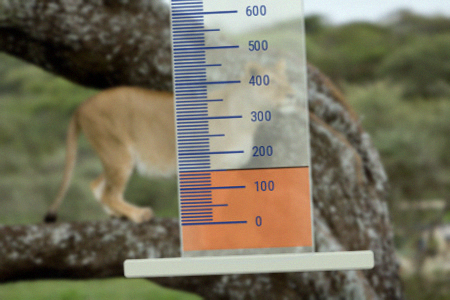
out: 150 mL
